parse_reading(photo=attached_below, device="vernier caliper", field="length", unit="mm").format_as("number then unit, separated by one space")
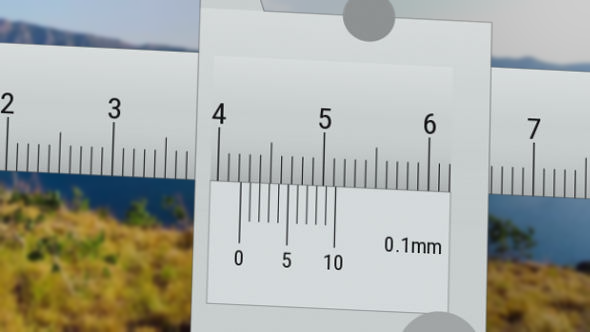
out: 42.2 mm
